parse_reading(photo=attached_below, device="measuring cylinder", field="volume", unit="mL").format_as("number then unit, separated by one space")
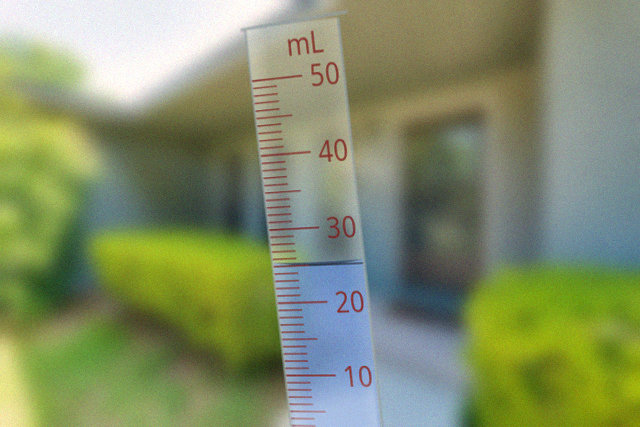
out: 25 mL
